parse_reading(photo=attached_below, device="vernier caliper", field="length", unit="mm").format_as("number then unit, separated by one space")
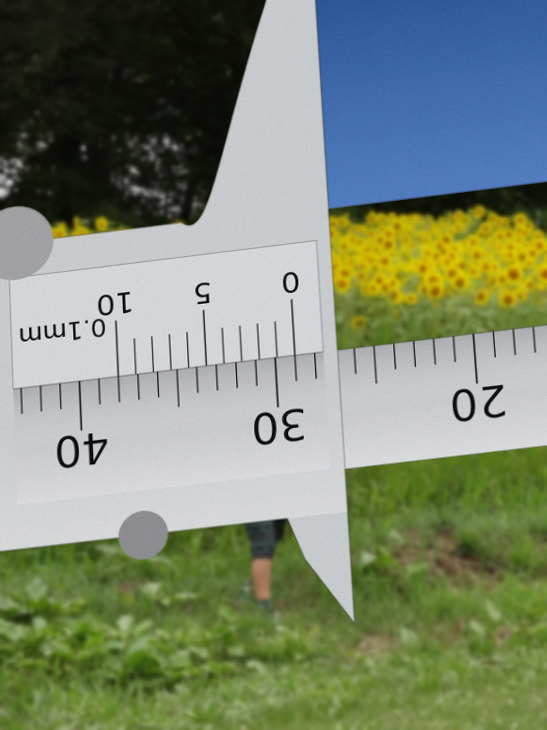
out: 29.0 mm
